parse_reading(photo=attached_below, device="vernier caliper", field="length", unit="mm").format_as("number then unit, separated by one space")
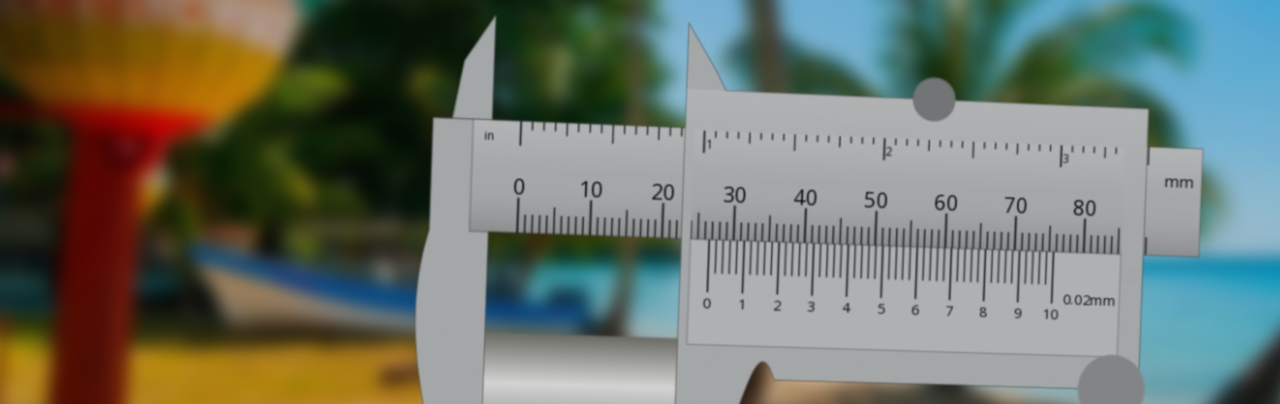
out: 26.6 mm
